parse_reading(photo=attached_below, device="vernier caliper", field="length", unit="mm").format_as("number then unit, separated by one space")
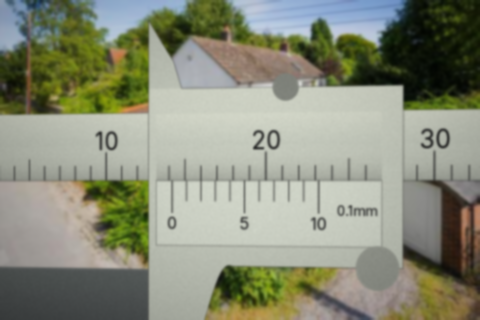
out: 14.2 mm
